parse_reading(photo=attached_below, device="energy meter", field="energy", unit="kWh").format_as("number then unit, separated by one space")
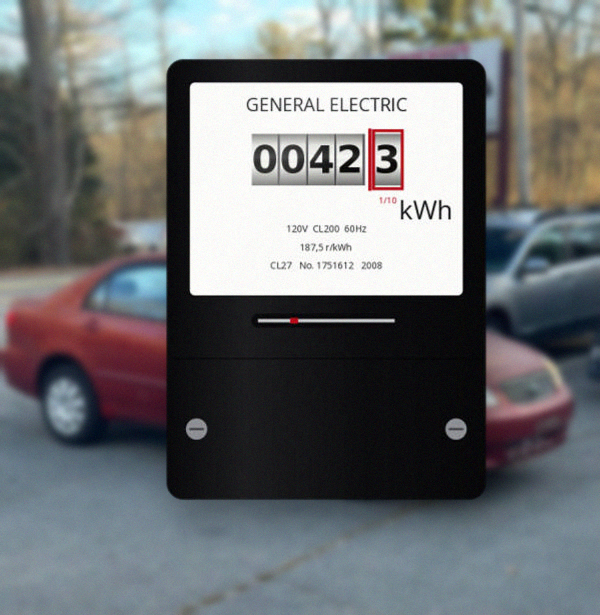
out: 42.3 kWh
